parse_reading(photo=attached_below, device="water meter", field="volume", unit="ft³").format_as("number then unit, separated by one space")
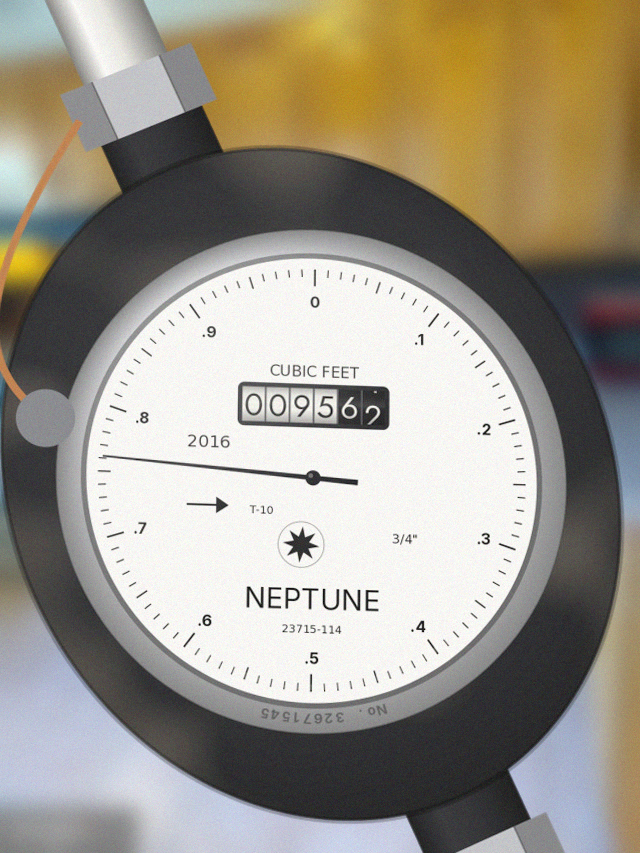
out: 9561.76 ft³
